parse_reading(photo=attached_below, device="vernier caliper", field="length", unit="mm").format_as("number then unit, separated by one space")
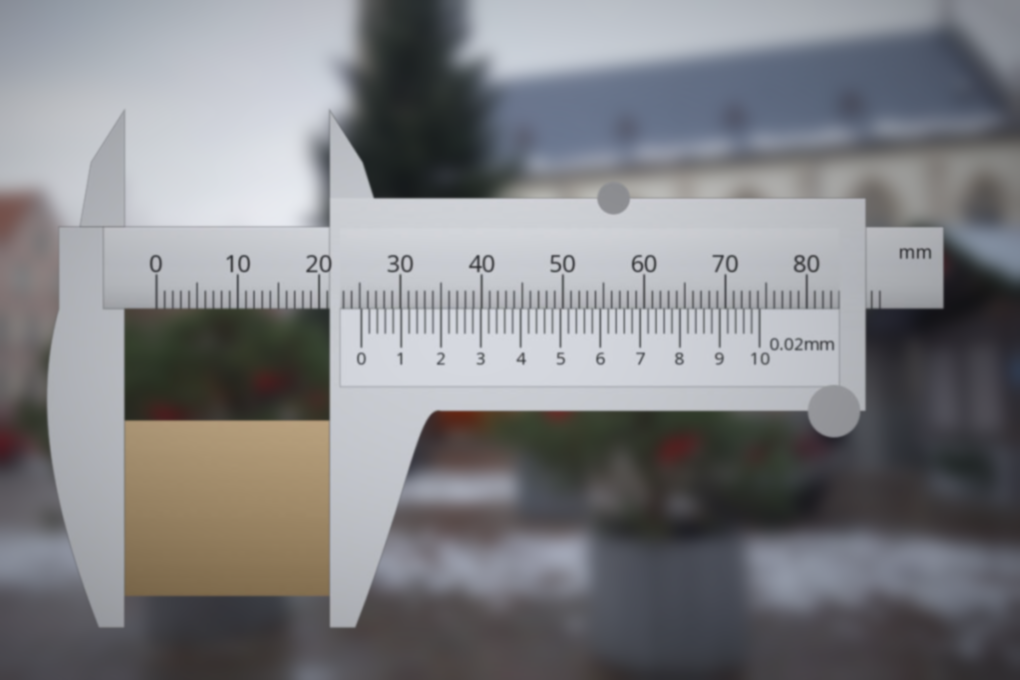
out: 25.2 mm
